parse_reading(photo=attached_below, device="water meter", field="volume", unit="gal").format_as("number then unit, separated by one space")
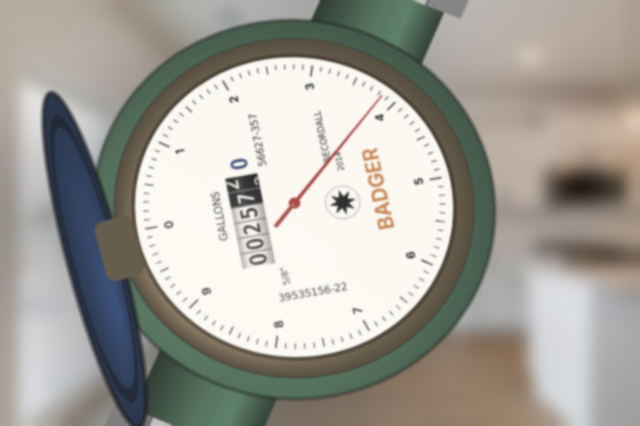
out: 25723.8 gal
